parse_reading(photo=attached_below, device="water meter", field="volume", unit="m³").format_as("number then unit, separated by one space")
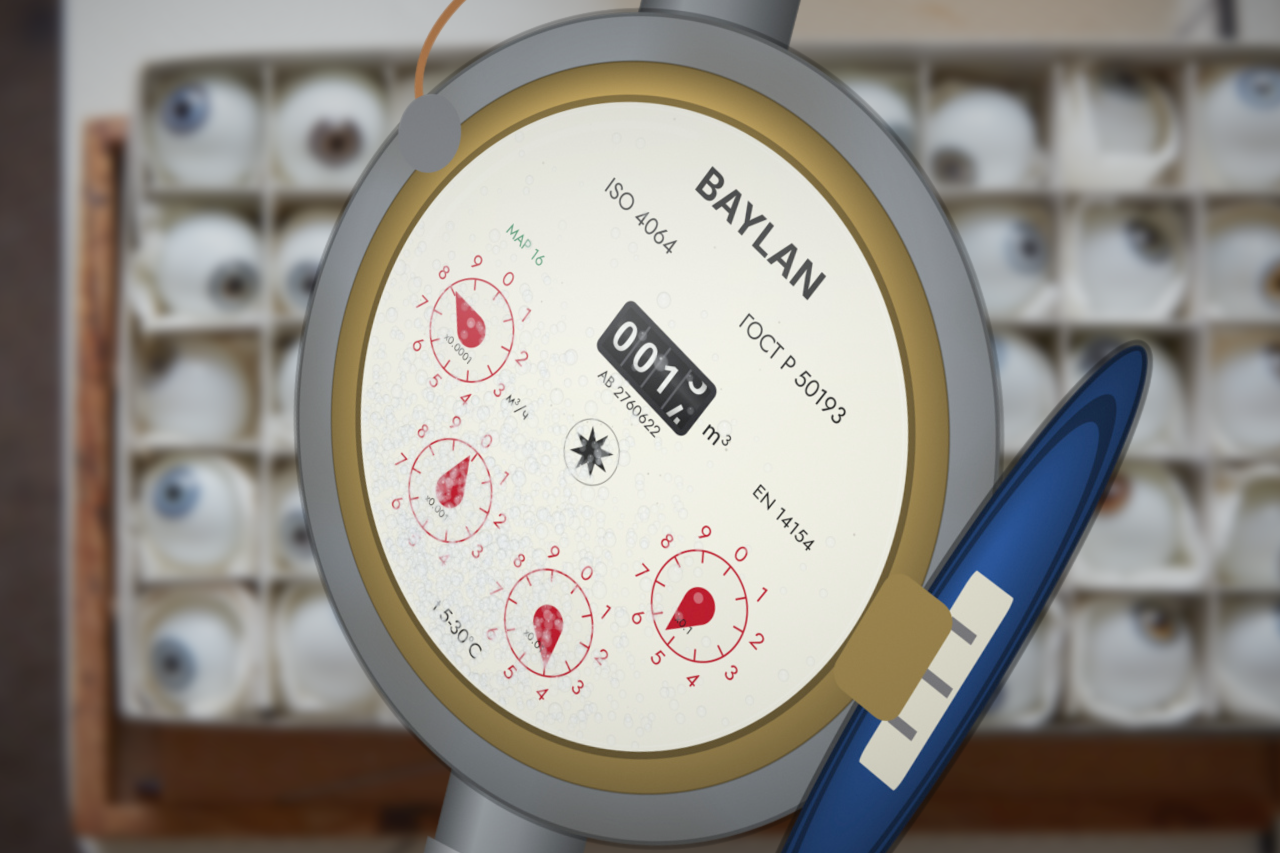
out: 13.5398 m³
